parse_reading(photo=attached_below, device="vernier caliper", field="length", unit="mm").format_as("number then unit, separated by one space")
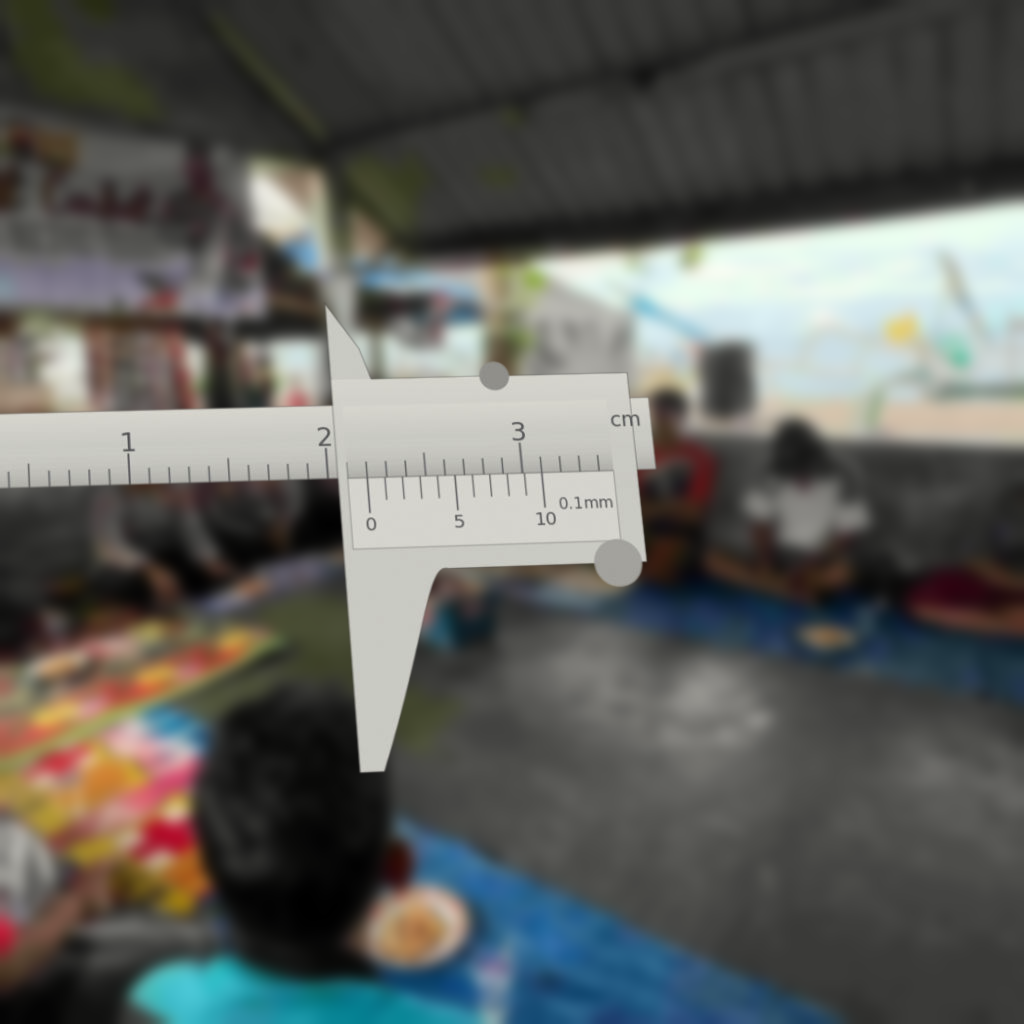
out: 22.0 mm
